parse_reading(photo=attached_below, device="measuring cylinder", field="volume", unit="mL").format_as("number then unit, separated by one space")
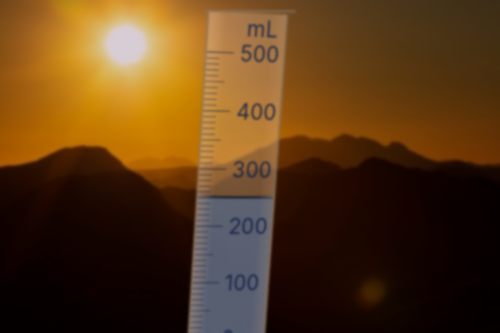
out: 250 mL
